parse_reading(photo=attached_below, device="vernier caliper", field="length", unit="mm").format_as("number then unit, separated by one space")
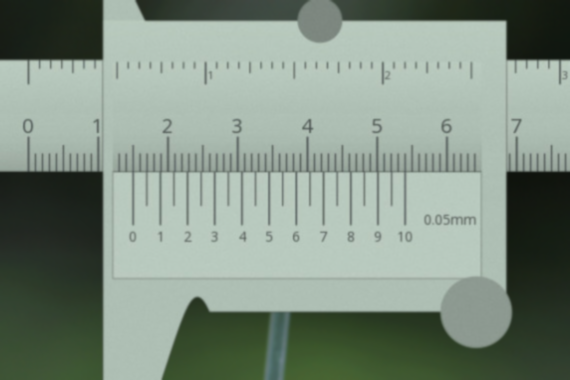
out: 15.0 mm
